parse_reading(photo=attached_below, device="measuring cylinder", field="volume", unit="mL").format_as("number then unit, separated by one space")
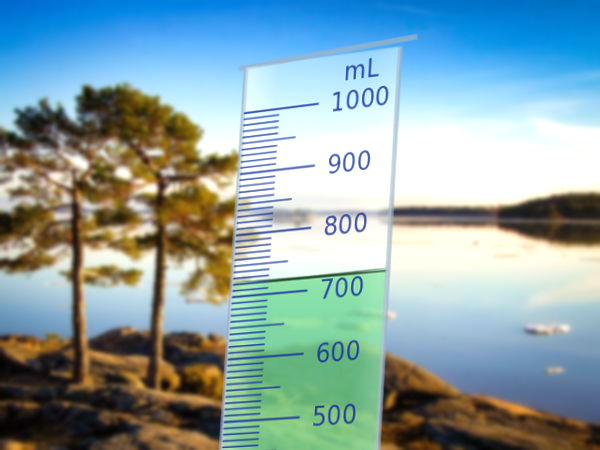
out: 720 mL
